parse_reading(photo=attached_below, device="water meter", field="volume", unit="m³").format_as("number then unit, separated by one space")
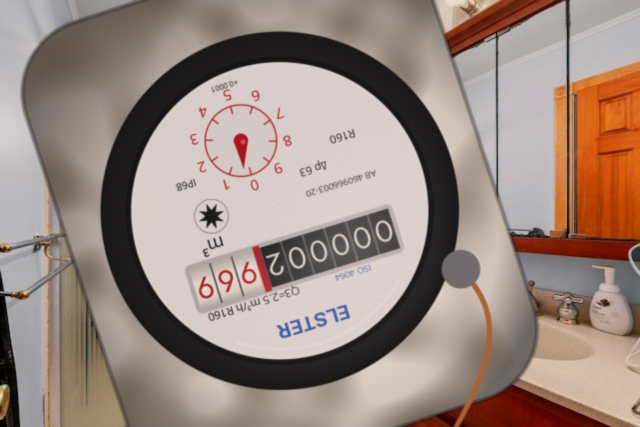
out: 2.9690 m³
